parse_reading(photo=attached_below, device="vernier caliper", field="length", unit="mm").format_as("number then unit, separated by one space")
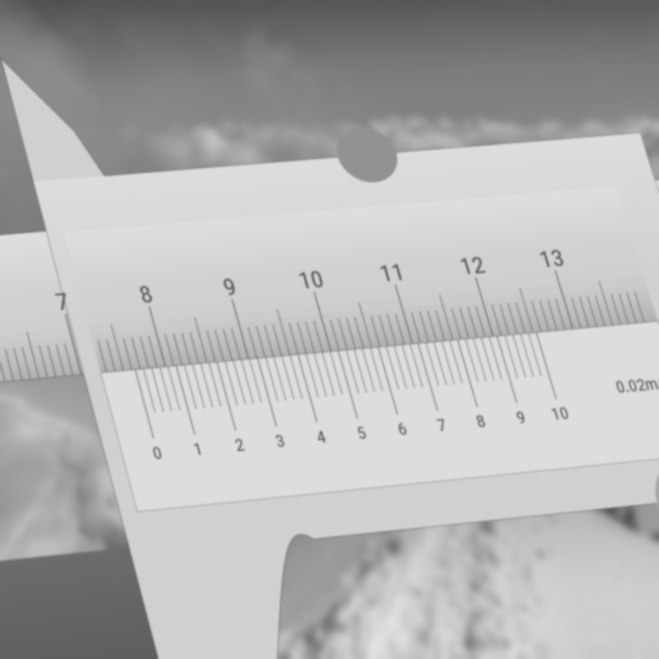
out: 76.4 mm
